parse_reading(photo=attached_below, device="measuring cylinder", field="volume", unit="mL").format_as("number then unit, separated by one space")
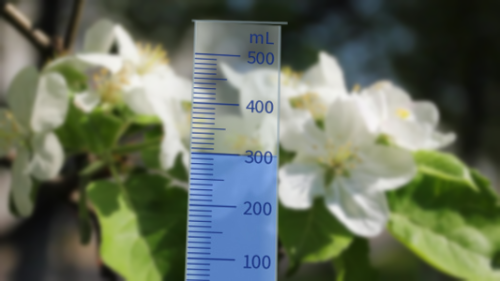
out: 300 mL
